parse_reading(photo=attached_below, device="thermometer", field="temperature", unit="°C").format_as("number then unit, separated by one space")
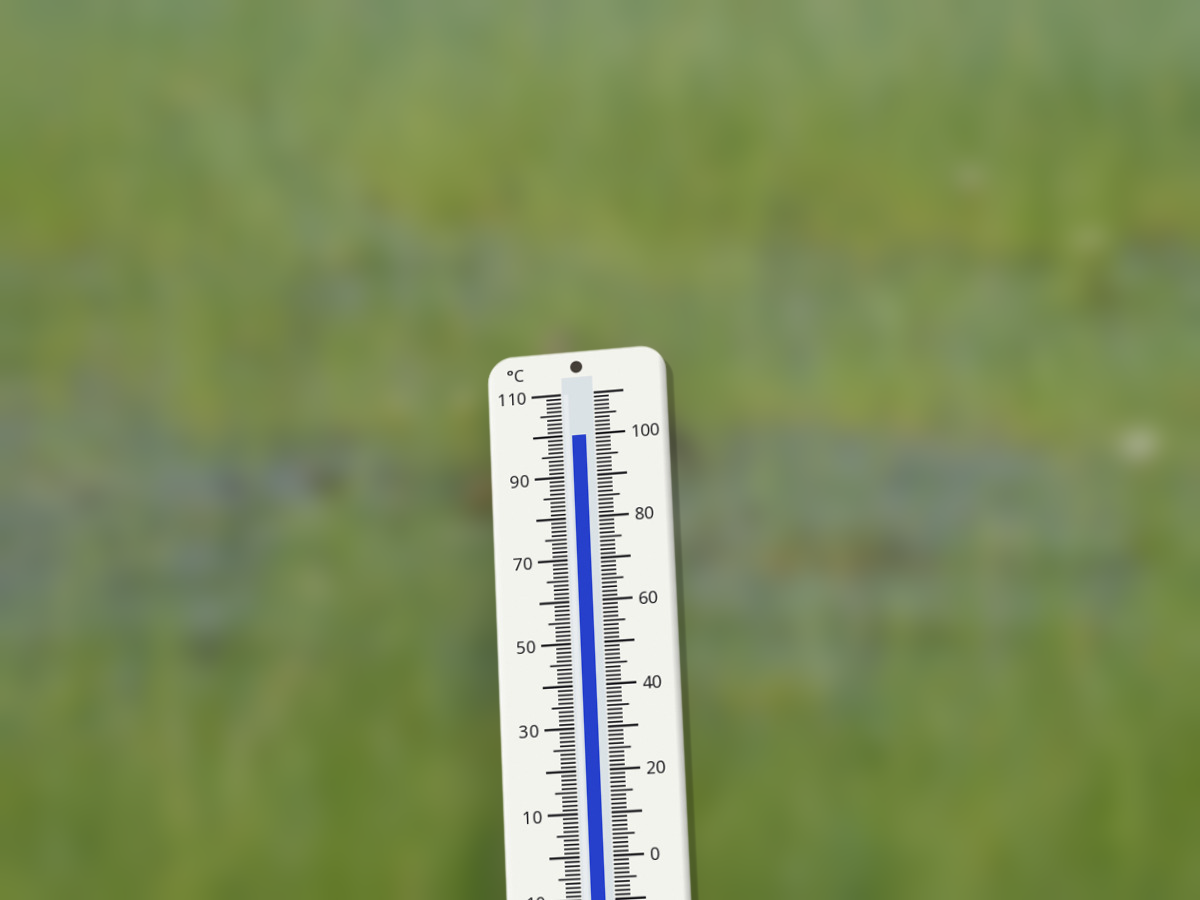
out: 100 °C
